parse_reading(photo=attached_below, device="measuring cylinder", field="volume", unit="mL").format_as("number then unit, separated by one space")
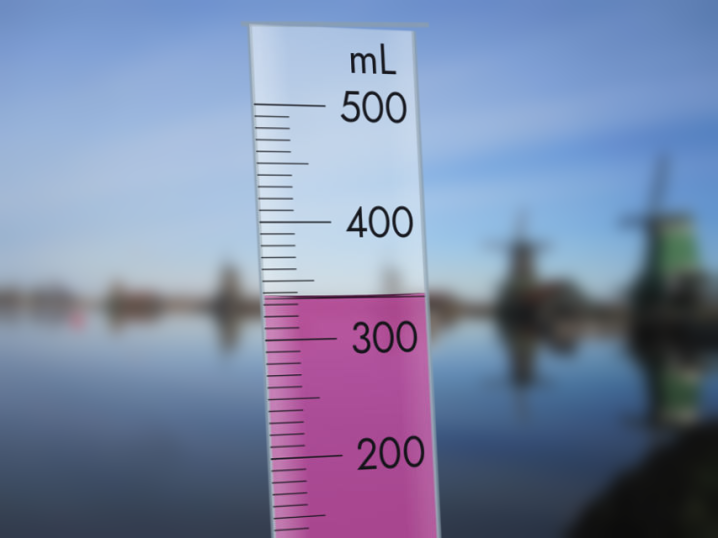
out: 335 mL
